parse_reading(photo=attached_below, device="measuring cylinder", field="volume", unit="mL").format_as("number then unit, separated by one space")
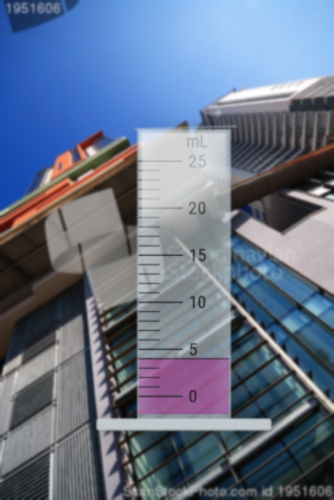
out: 4 mL
